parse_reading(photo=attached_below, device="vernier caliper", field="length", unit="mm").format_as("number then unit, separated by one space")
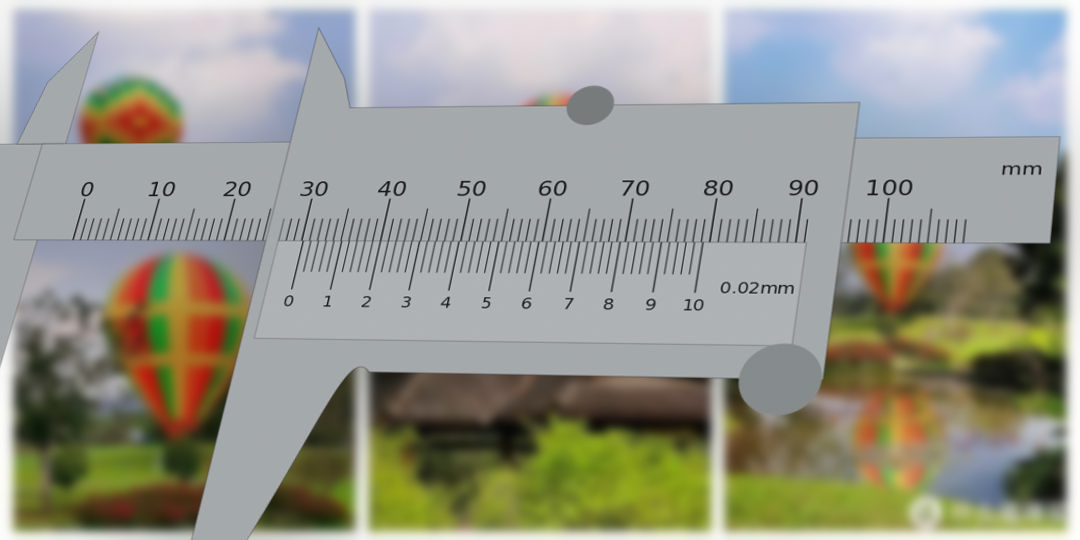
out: 30.2 mm
